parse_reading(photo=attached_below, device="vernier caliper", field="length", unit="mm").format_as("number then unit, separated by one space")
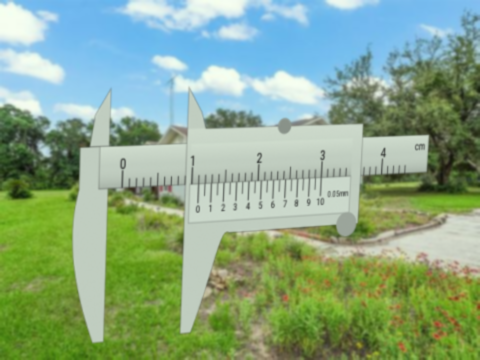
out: 11.0 mm
